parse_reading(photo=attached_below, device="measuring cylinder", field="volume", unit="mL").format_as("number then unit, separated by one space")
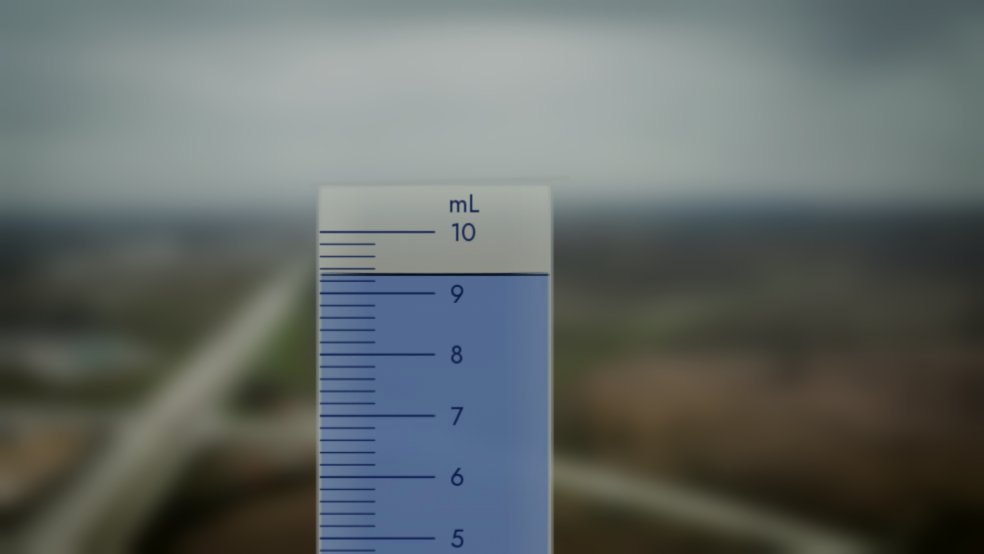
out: 9.3 mL
